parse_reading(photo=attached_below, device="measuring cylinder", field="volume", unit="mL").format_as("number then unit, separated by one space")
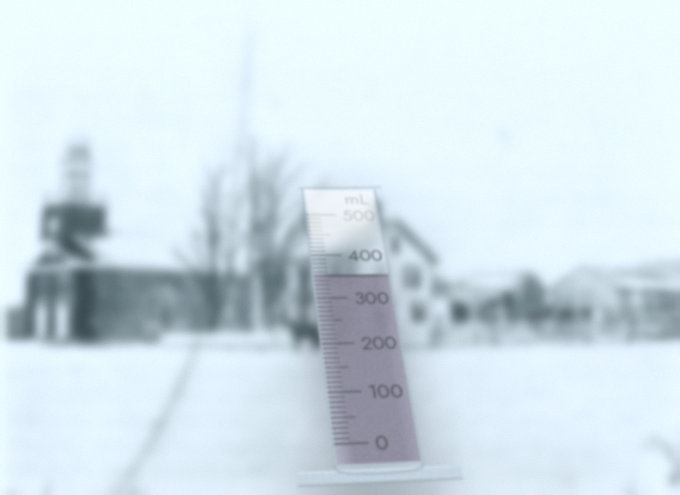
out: 350 mL
